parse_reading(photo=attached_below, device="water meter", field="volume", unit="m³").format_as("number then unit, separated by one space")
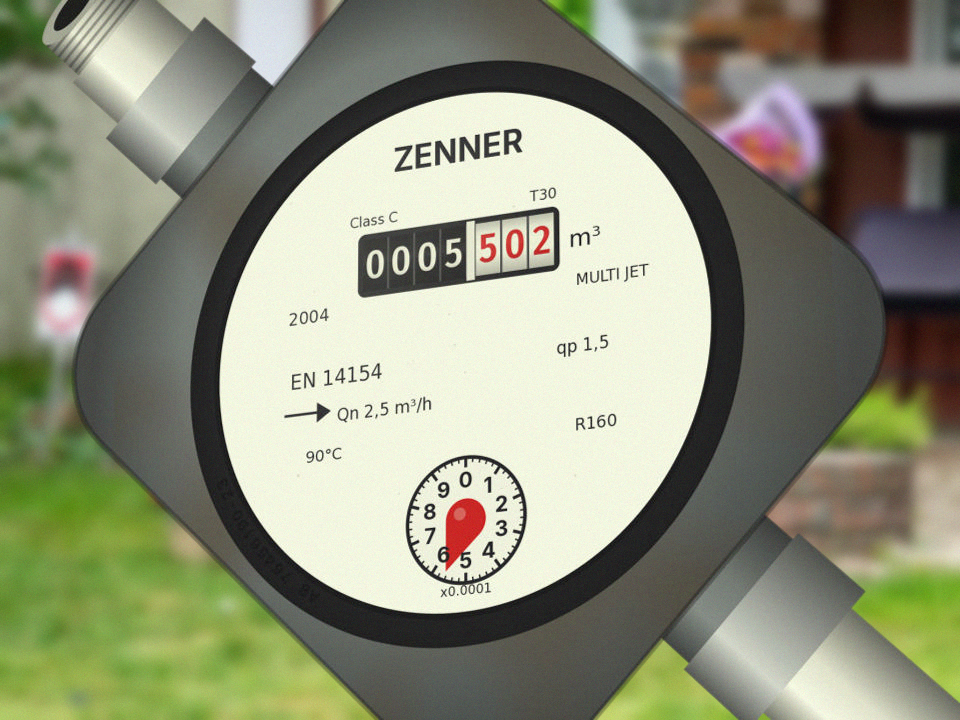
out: 5.5025 m³
